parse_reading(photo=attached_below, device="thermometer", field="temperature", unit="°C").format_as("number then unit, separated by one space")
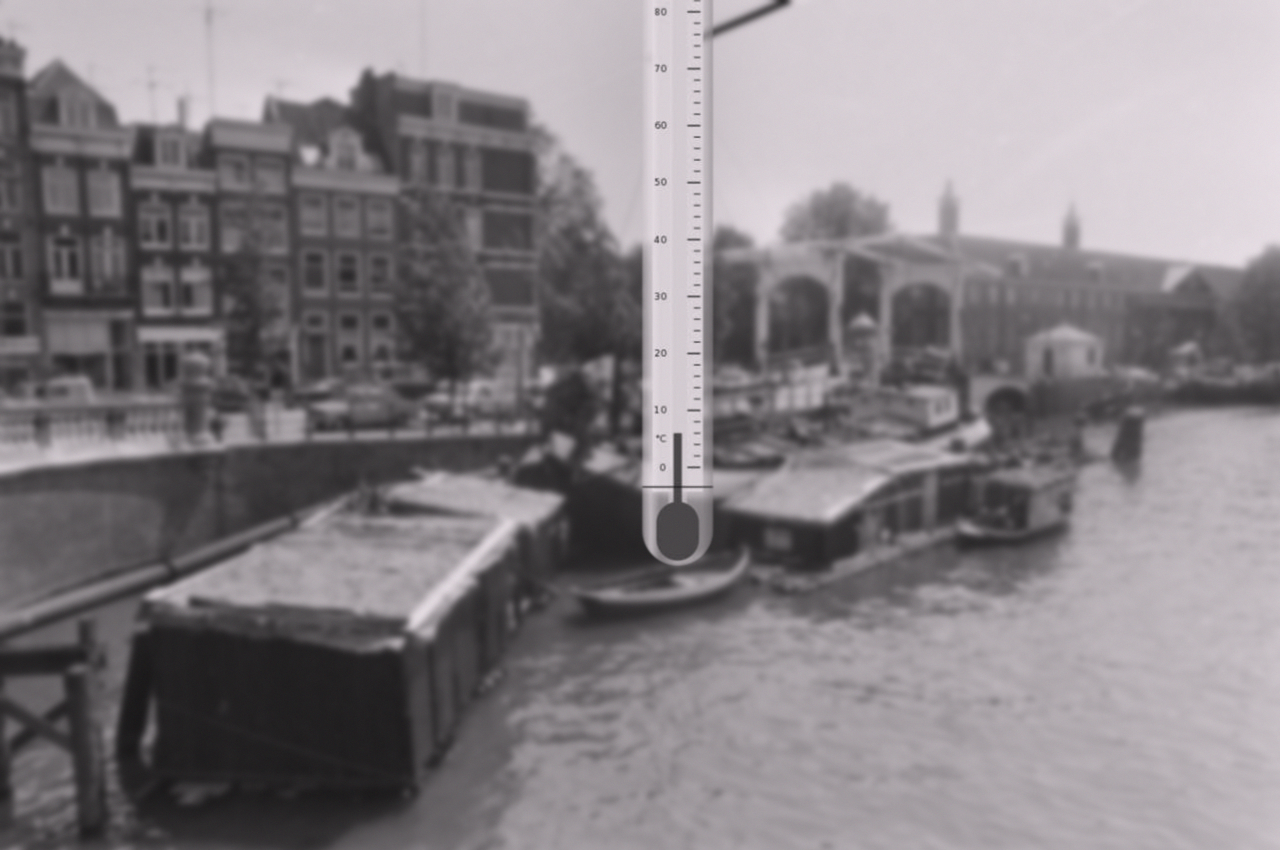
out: 6 °C
